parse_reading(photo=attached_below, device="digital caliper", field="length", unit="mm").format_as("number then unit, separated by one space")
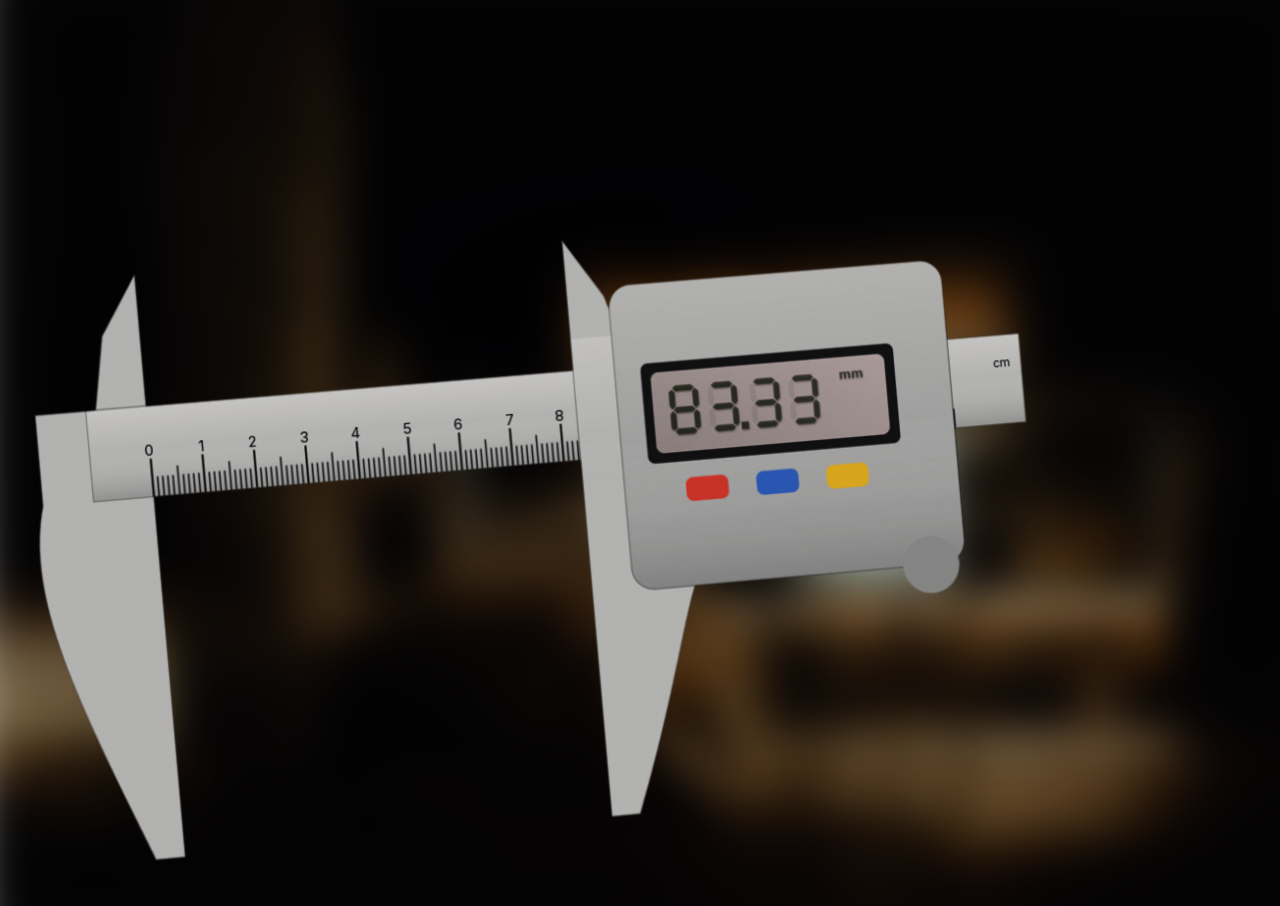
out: 83.33 mm
